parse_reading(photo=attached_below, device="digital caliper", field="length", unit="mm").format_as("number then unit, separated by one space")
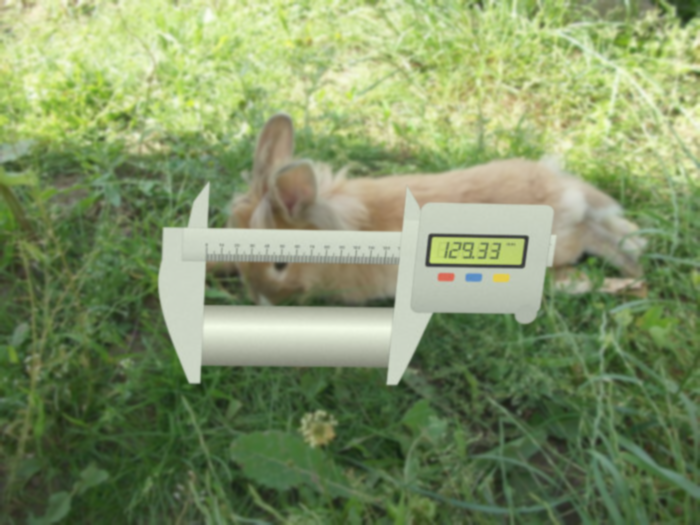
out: 129.33 mm
